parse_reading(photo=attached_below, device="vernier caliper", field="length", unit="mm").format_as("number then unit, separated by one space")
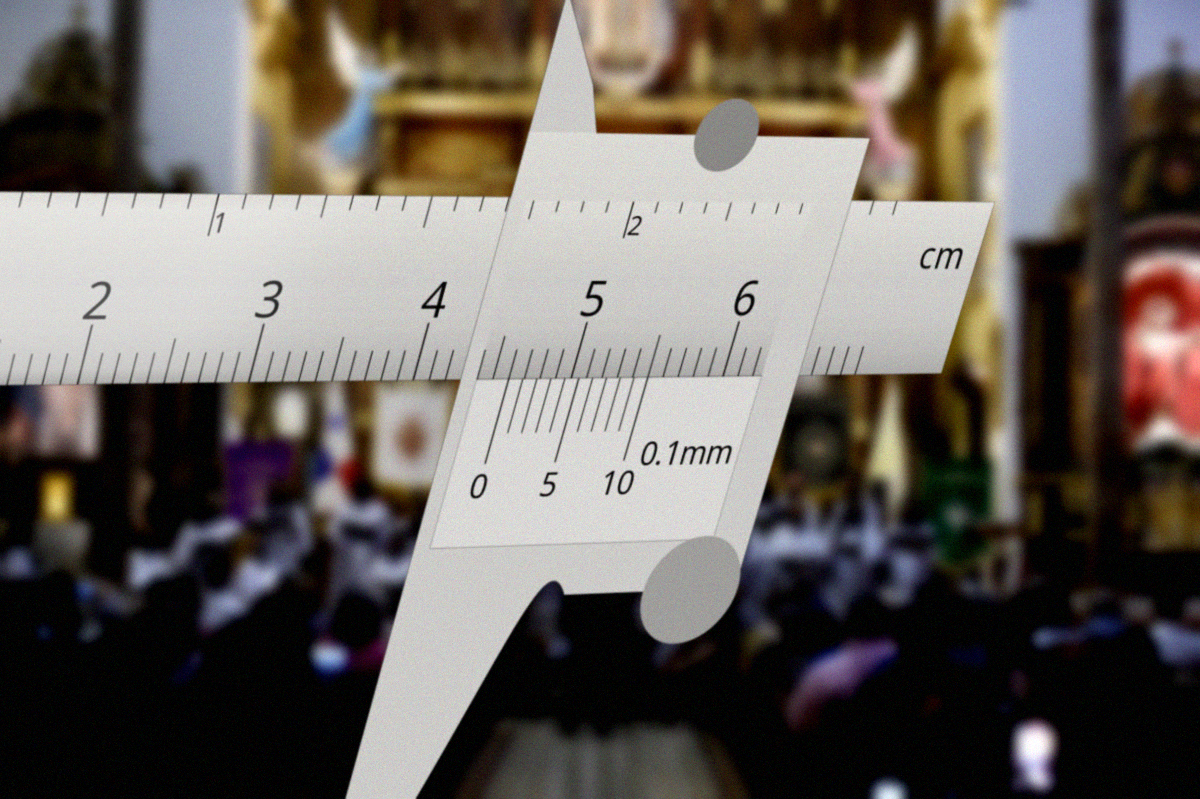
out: 46.0 mm
